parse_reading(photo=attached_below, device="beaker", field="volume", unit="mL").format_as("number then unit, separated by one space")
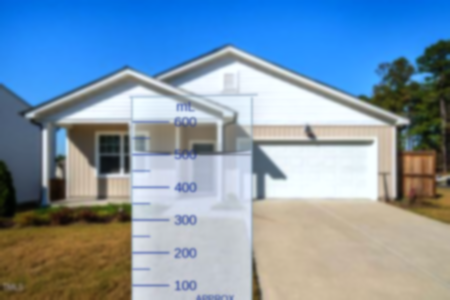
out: 500 mL
